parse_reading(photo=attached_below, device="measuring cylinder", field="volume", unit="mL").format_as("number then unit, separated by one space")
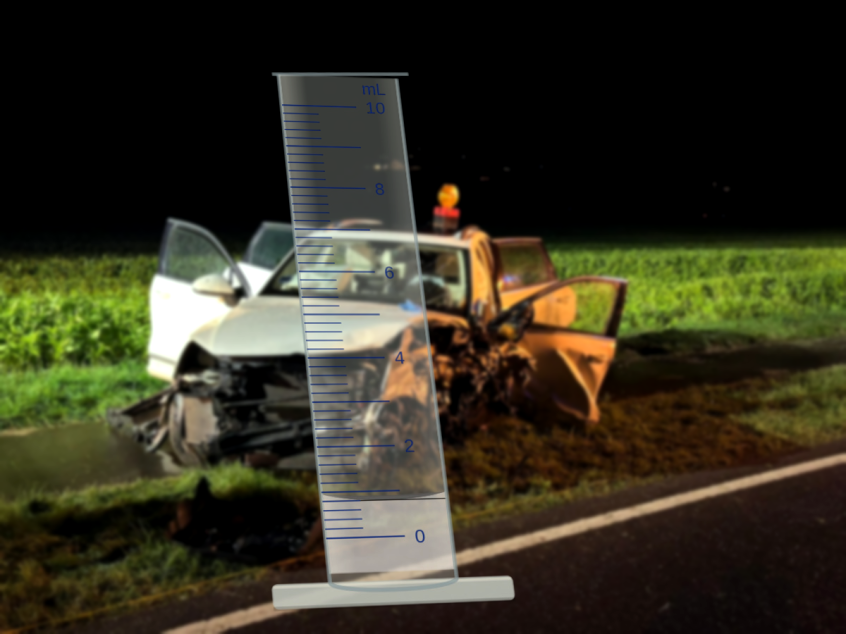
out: 0.8 mL
